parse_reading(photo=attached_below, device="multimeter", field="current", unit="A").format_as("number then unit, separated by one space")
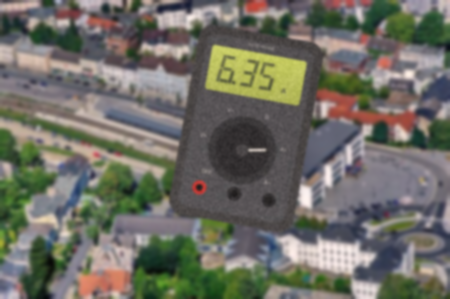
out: 6.35 A
